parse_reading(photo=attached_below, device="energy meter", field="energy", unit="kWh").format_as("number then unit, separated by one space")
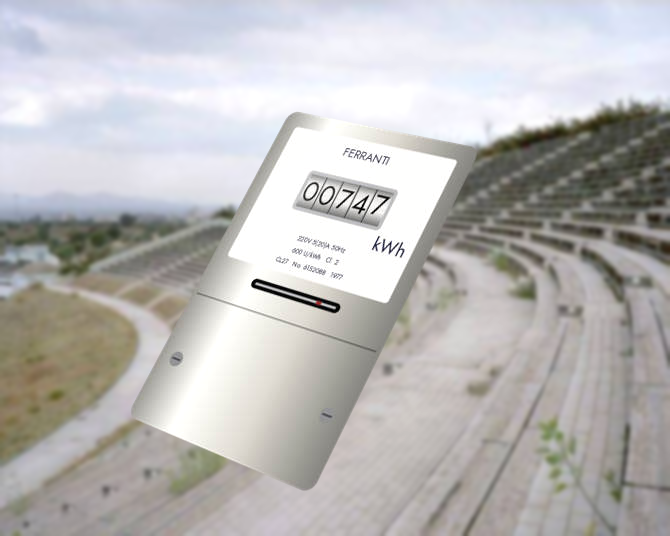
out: 747 kWh
